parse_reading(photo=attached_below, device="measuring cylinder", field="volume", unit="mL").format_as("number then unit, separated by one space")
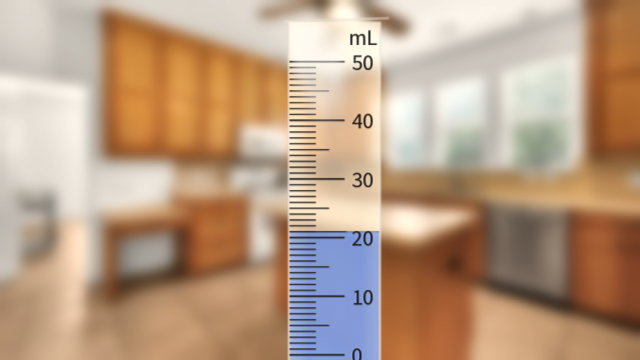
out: 21 mL
